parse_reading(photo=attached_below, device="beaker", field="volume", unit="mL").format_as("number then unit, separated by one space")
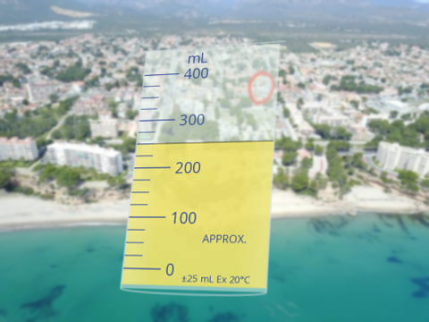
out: 250 mL
